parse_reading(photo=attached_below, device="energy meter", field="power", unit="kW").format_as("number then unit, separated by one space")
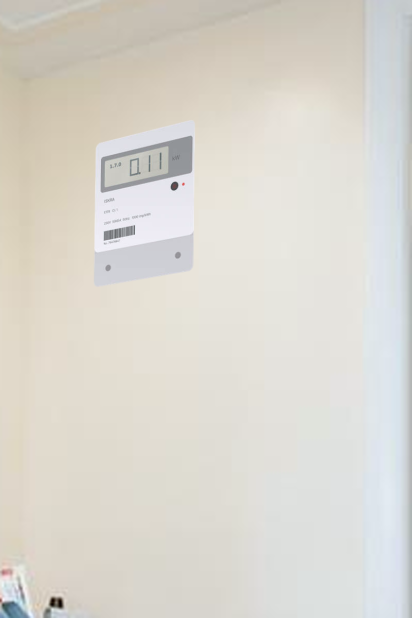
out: 0.11 kW
